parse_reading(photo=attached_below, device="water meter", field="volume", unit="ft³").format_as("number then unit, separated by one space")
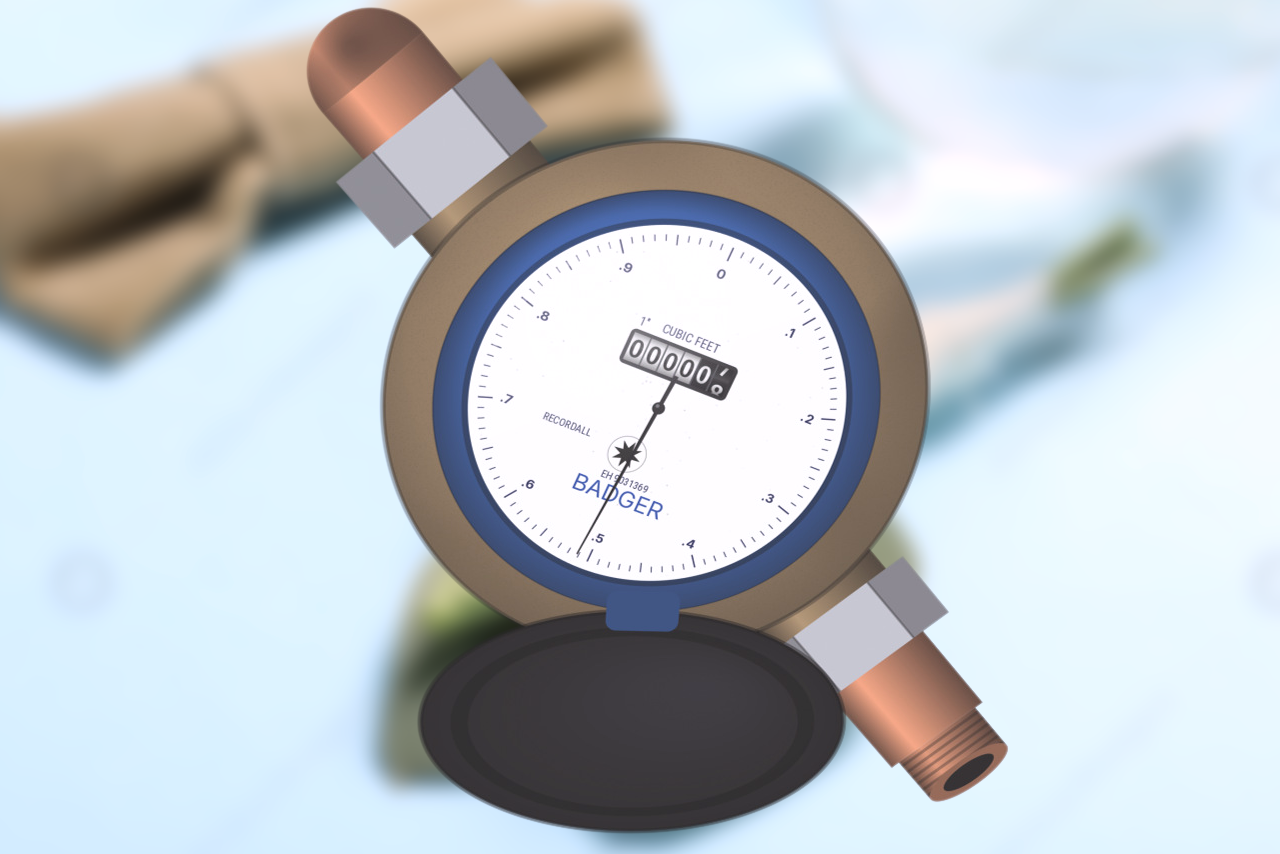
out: 7.51 ft³
